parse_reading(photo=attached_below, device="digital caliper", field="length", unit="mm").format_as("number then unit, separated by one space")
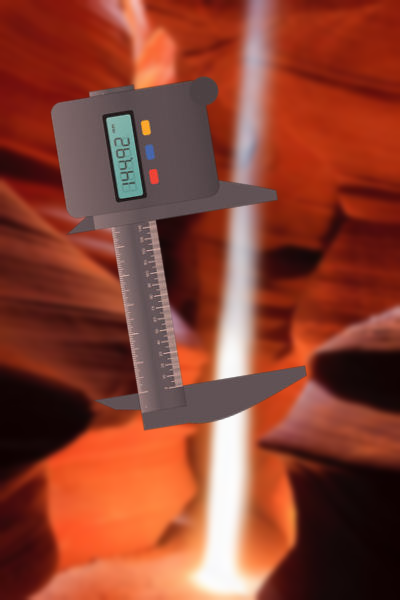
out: 144.92 mm
